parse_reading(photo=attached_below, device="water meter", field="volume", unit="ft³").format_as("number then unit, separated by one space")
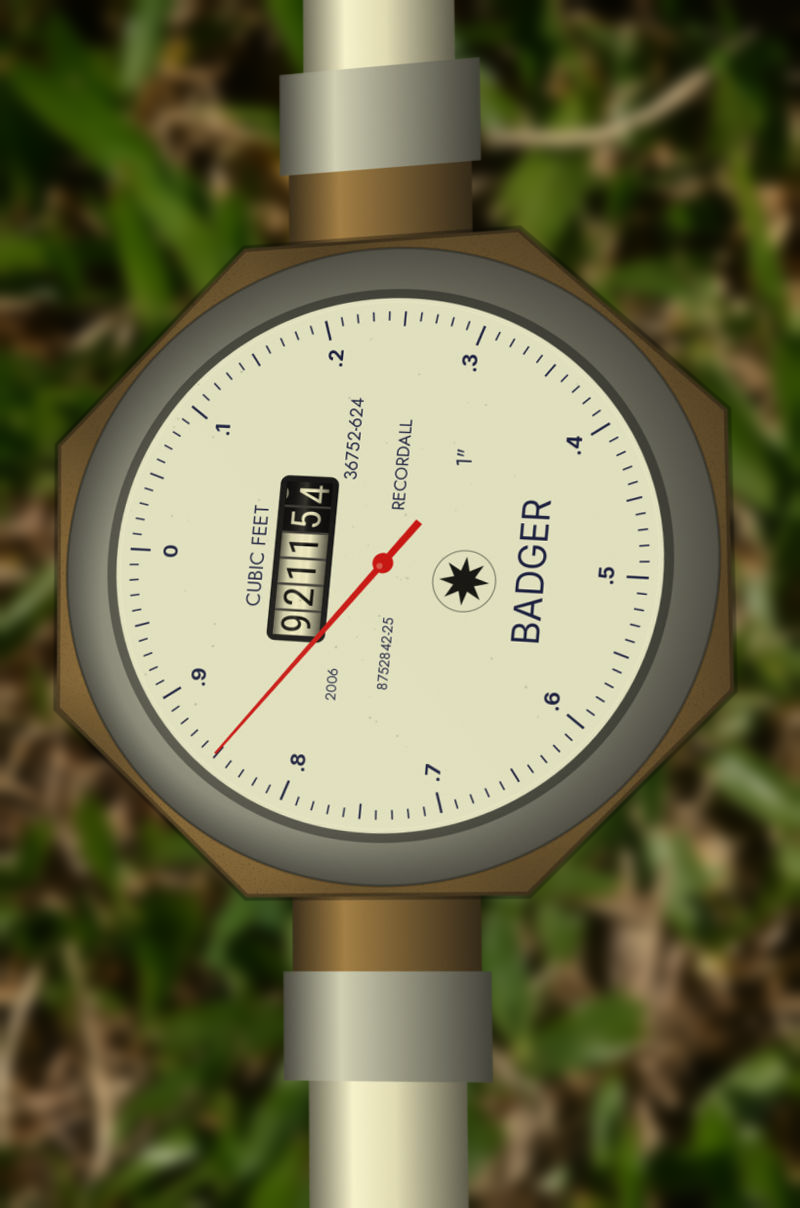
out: 921153.85 ft³
